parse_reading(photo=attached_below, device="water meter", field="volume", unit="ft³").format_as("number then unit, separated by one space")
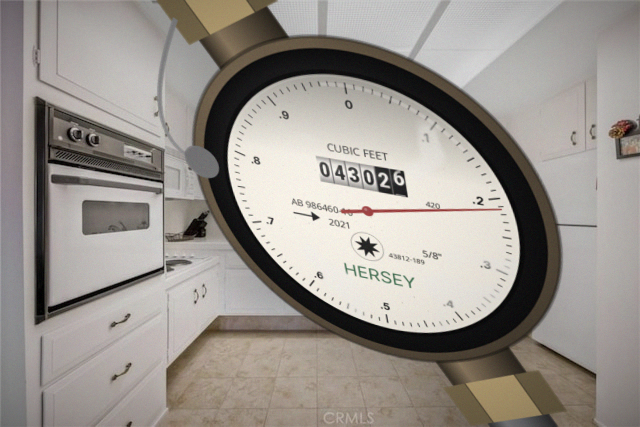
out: 43026.21 ft³
